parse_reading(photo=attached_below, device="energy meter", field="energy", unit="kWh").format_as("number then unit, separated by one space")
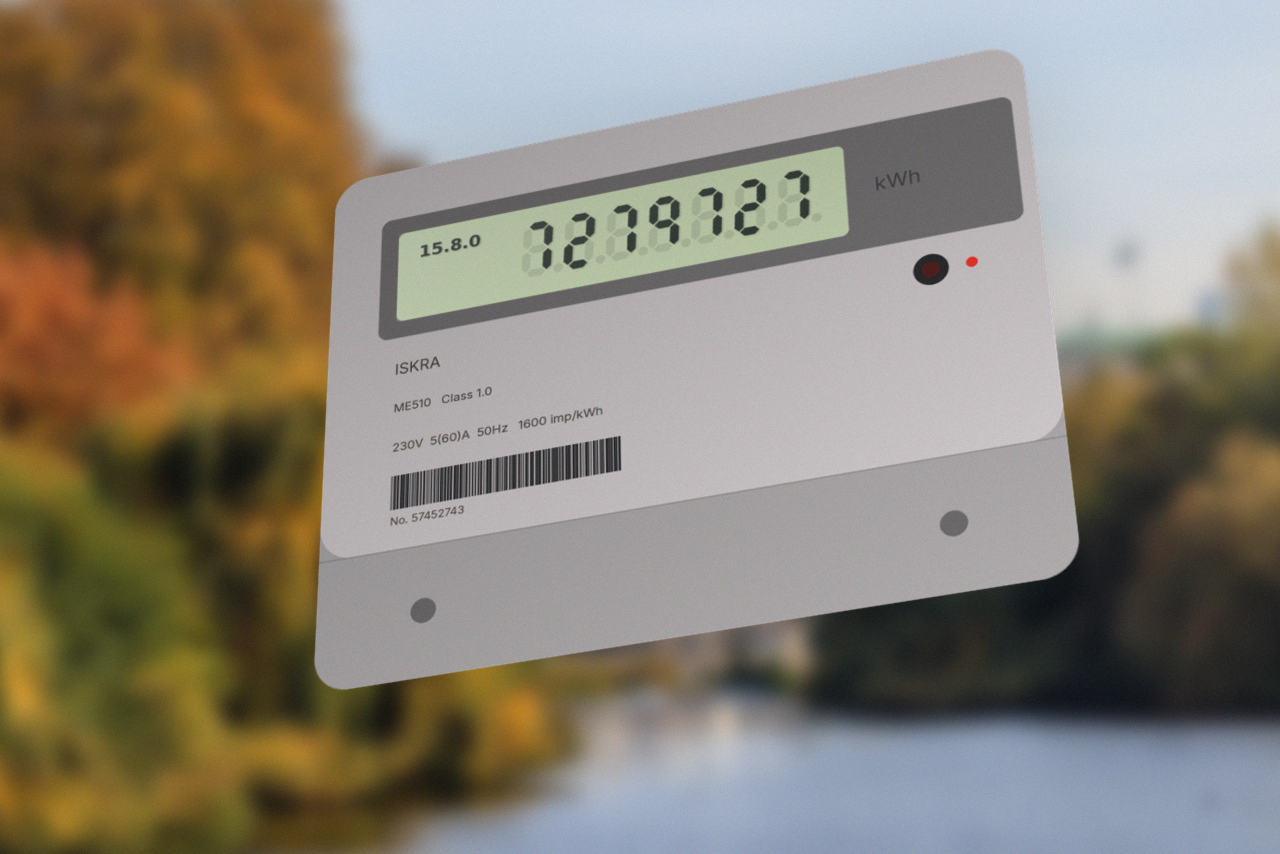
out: 7279727 kWh
